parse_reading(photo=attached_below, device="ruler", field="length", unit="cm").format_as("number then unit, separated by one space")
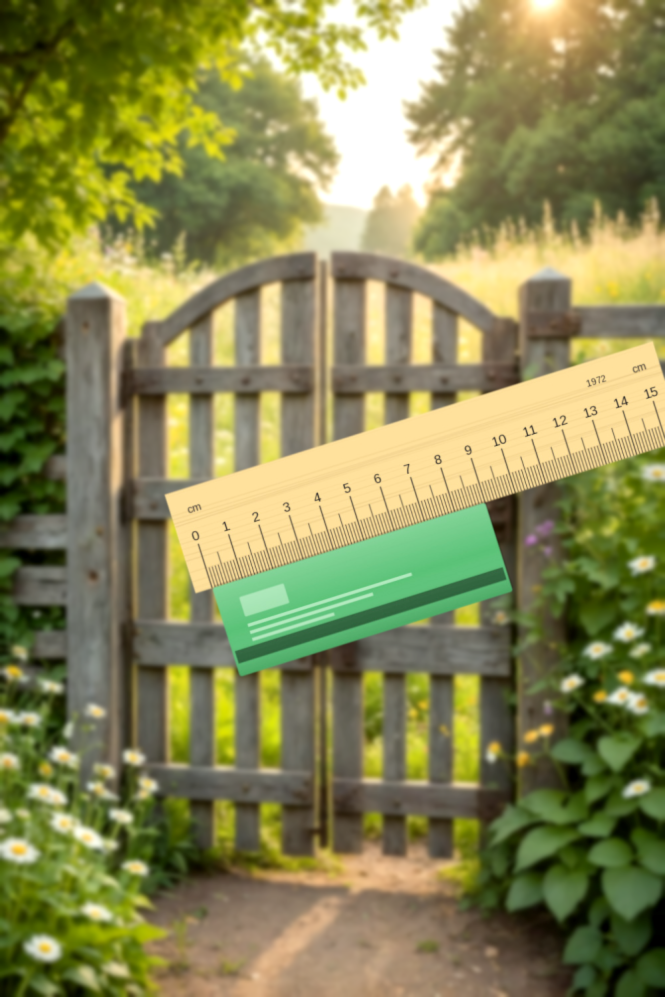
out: 9 cm
